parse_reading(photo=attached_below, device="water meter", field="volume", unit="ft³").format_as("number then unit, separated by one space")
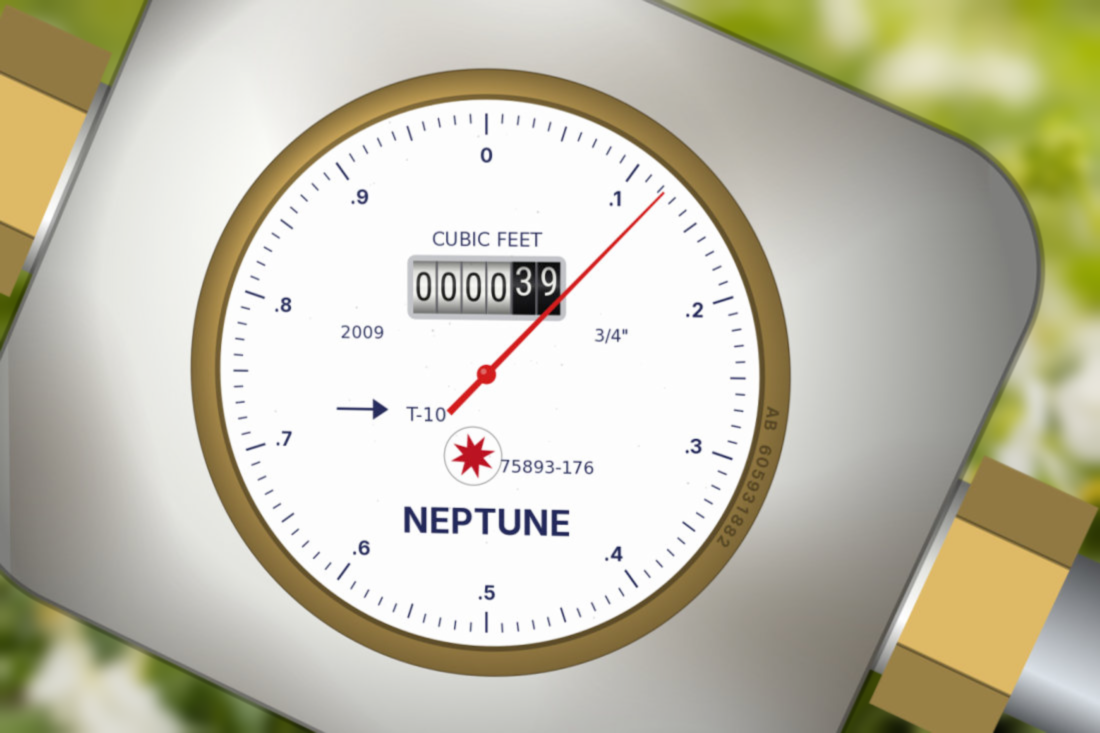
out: 39.12 ft³
